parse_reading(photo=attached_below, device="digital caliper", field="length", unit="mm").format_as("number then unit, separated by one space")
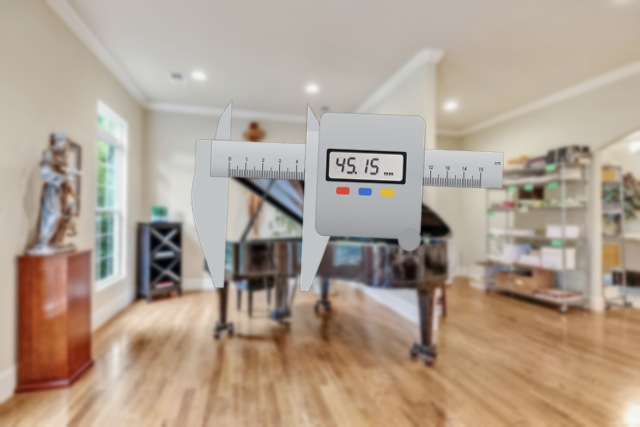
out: 45.15 mm
